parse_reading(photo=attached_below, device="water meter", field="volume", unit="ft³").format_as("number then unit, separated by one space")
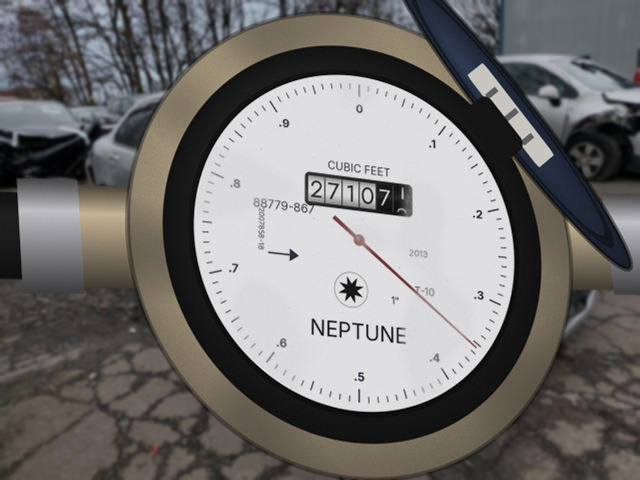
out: 271071.35 ft³
